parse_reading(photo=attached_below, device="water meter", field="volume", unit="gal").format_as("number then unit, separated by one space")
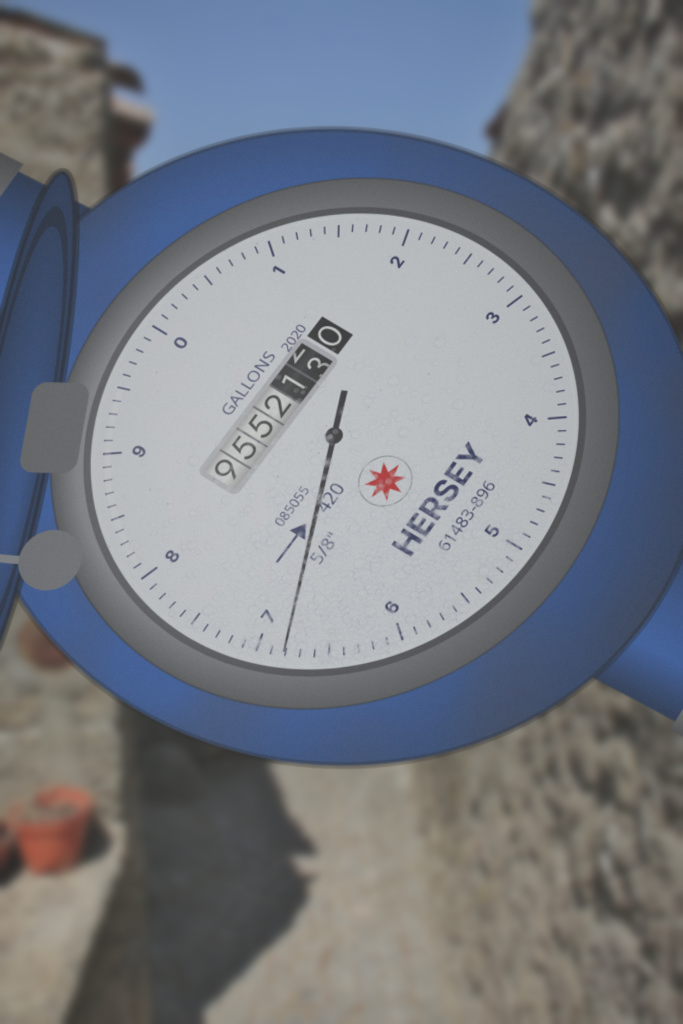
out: 9552126.8 gal
